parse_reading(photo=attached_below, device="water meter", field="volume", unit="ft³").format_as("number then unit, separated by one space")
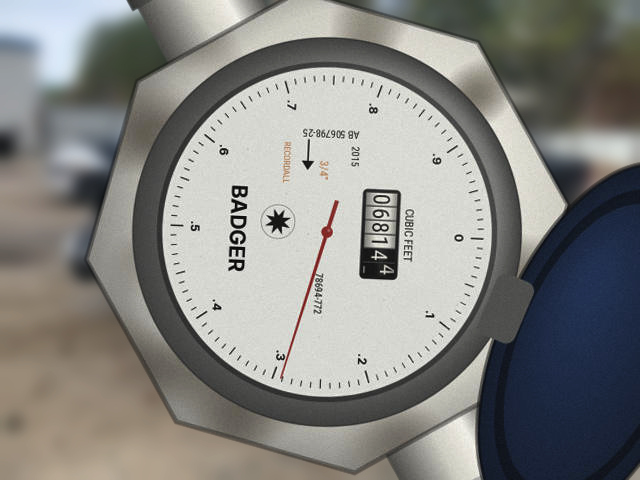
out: 68144.29 ft³
